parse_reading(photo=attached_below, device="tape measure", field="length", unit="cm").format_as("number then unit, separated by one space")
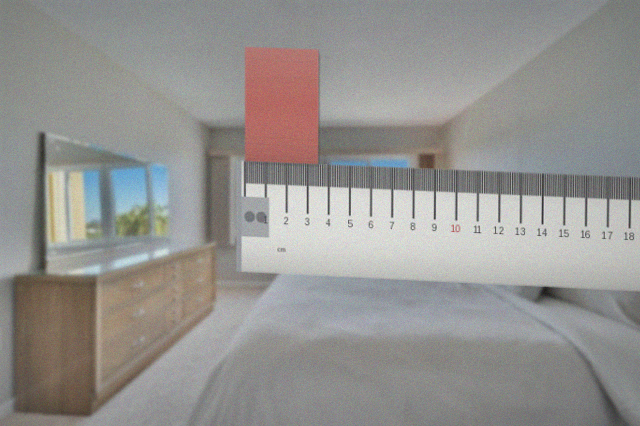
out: 3.5 cm
